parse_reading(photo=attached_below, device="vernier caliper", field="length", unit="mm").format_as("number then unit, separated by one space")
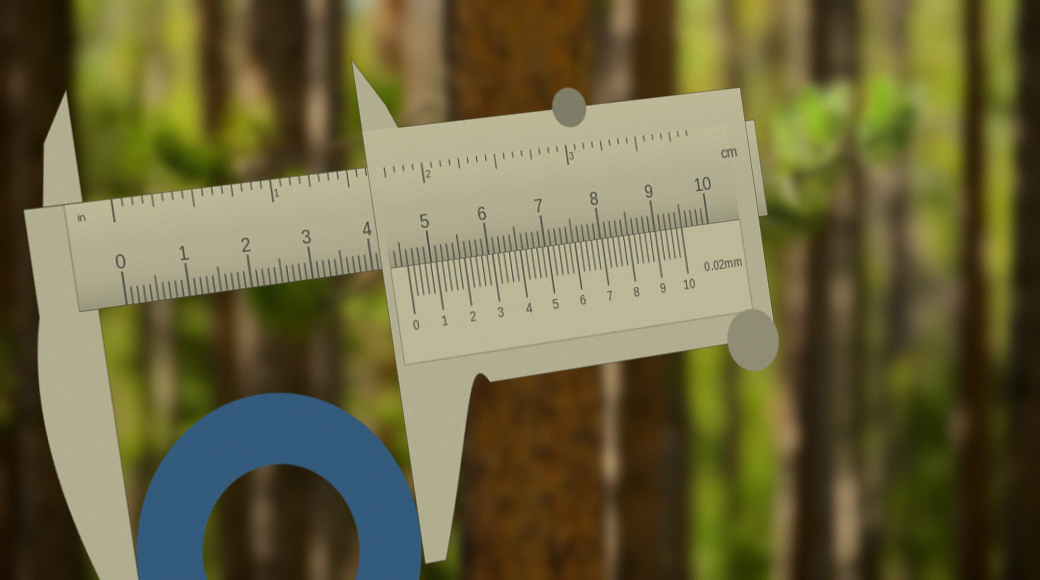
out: 46.0 mm
